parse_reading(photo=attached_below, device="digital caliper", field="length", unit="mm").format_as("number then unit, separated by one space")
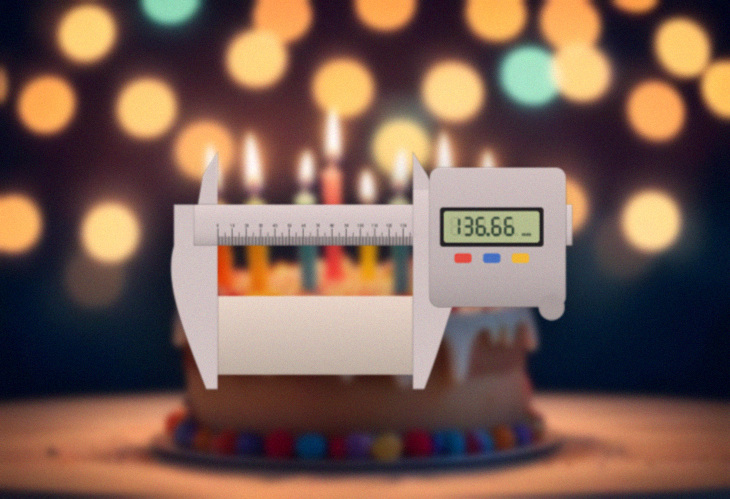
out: 136.66 mm
